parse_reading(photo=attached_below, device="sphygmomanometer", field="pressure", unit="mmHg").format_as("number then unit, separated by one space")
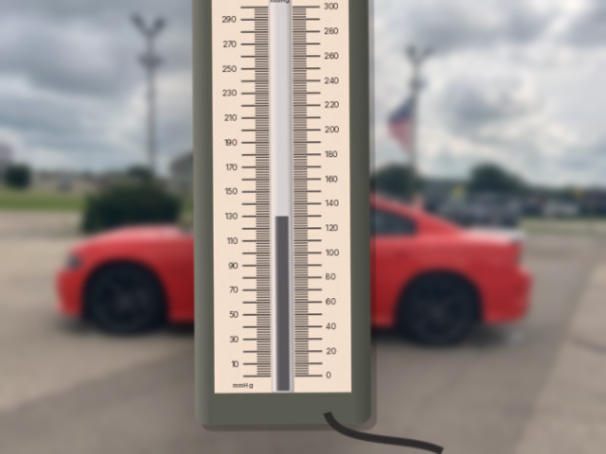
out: 130 mmHg
